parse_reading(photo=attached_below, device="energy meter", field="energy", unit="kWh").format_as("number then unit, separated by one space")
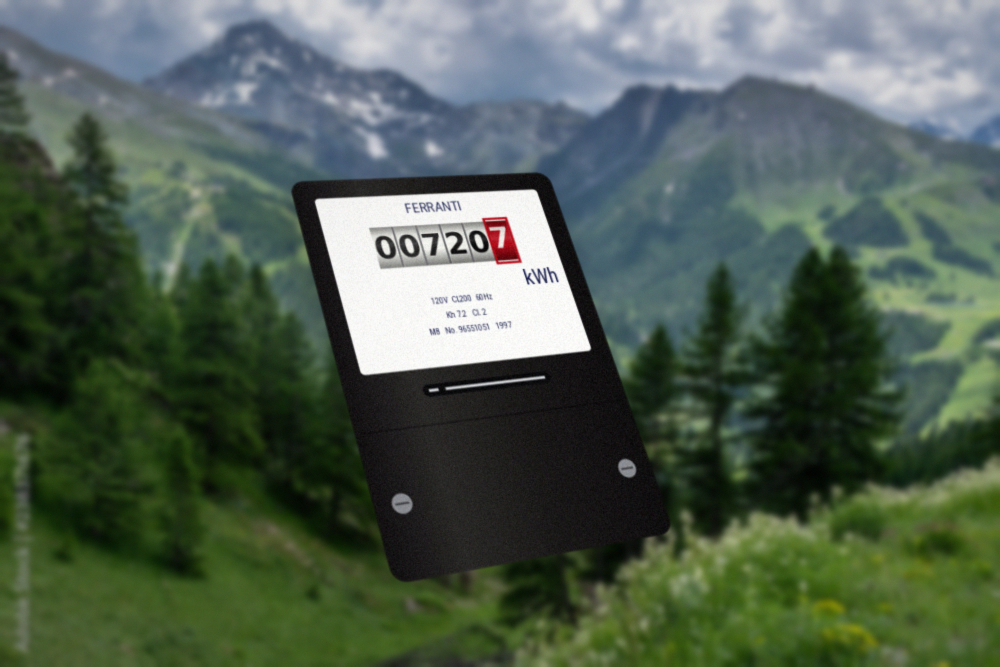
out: 720.7 kWh
